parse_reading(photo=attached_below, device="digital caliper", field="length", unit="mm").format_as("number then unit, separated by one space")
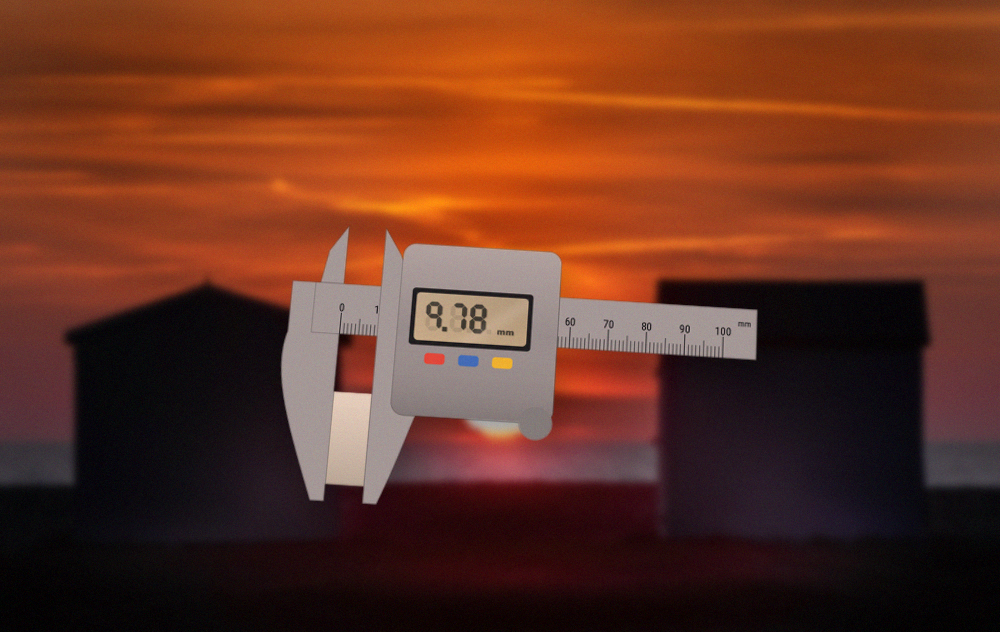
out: 9.78 mm
